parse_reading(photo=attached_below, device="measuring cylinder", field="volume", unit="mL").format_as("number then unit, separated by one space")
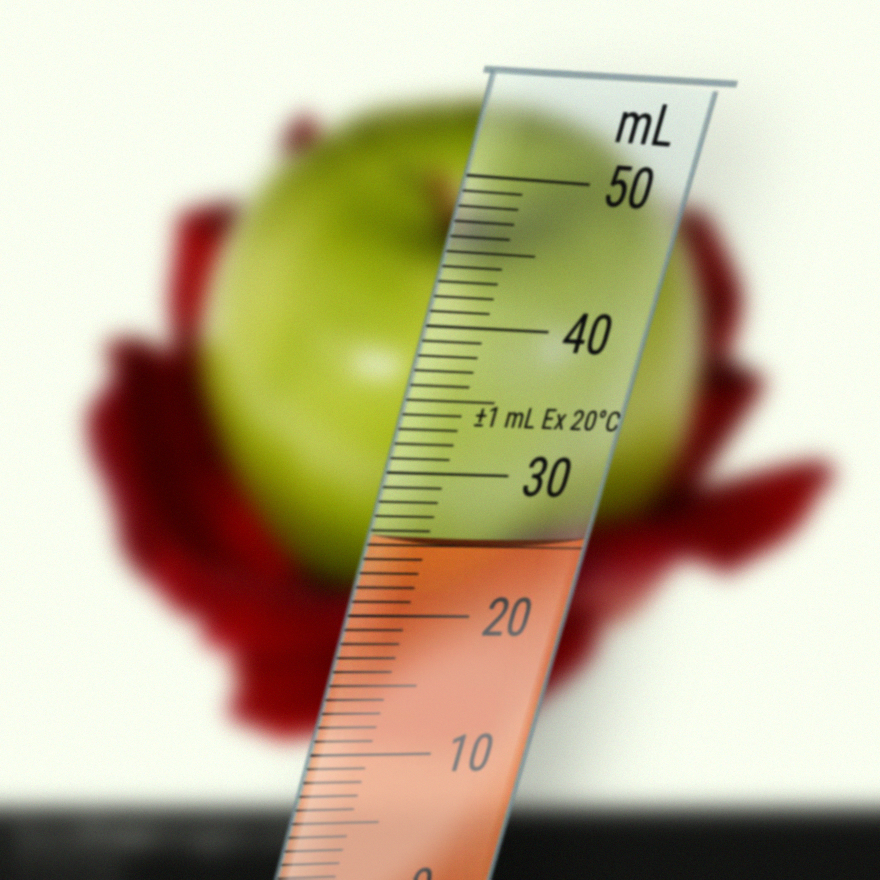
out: 25 mL
